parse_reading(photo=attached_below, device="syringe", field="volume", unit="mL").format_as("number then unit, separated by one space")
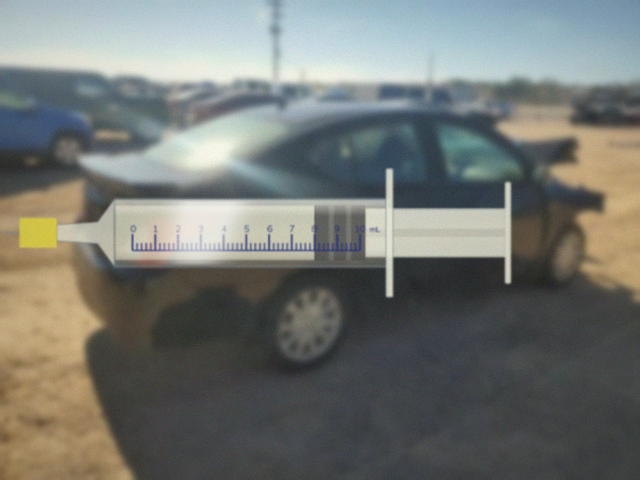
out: 8 mL
